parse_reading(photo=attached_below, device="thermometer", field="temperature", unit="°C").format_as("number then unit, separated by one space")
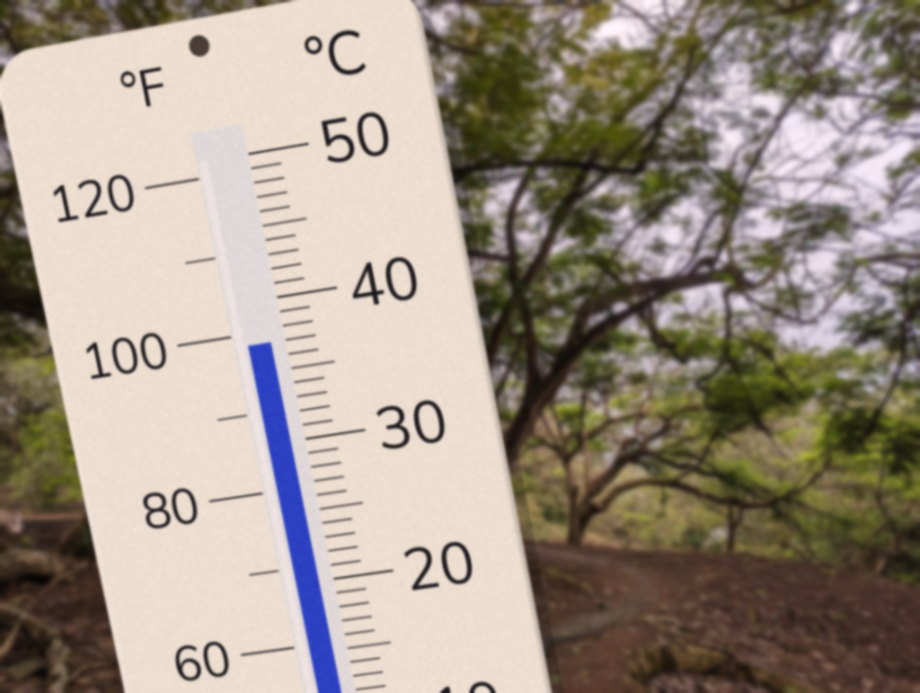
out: 37 °C
